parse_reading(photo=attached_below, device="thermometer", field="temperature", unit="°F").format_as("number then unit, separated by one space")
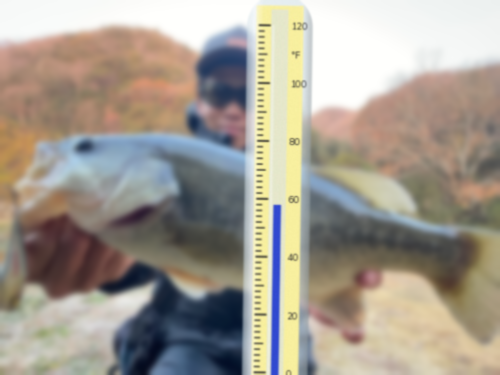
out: 58 °F
